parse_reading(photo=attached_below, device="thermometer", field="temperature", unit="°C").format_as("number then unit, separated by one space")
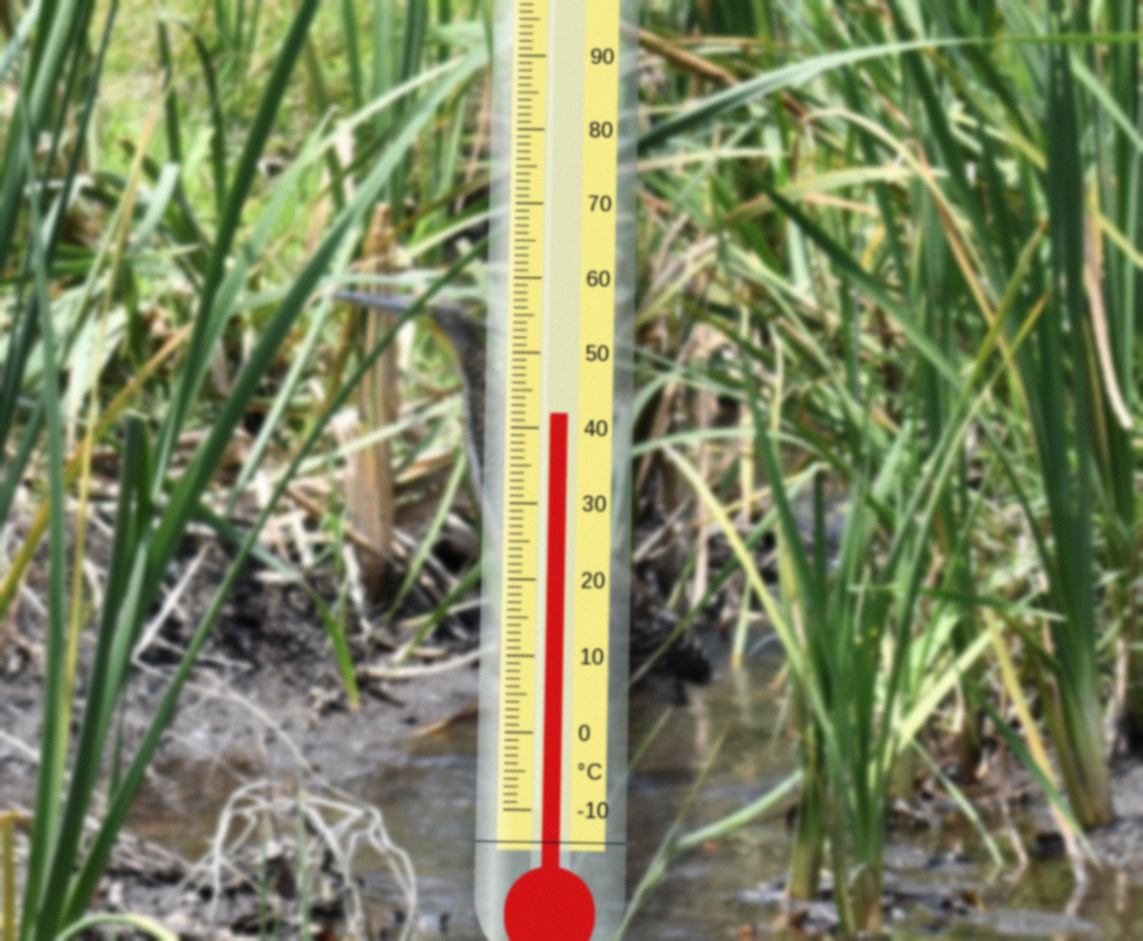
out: 42 °C
